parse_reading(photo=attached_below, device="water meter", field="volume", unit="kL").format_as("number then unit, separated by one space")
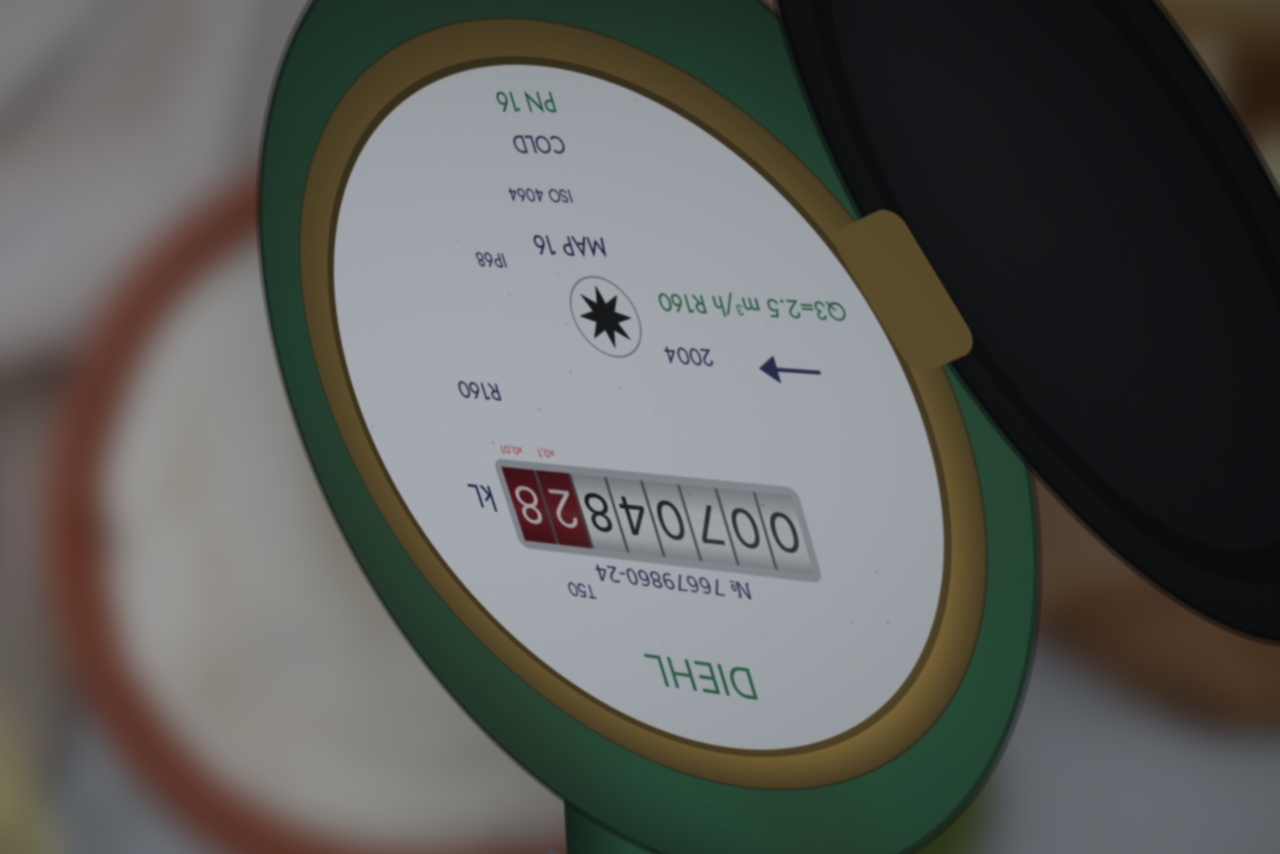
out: 7048.28 kL
